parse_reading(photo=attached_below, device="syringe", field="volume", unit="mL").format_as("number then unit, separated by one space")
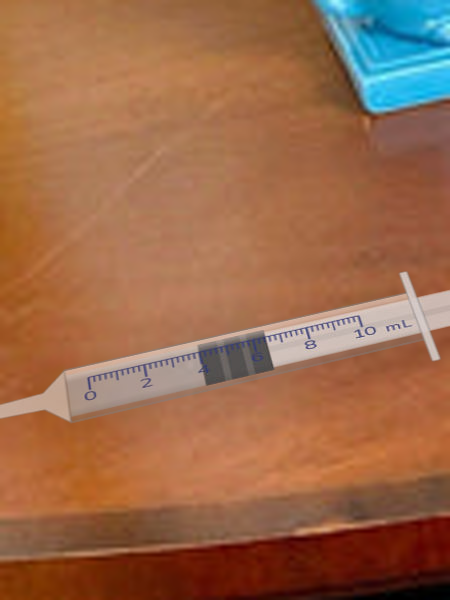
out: 4 mL
